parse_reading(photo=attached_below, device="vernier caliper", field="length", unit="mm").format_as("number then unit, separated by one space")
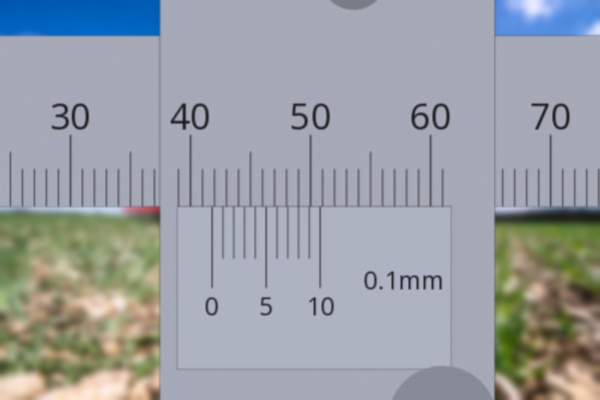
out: 41.8 mm
